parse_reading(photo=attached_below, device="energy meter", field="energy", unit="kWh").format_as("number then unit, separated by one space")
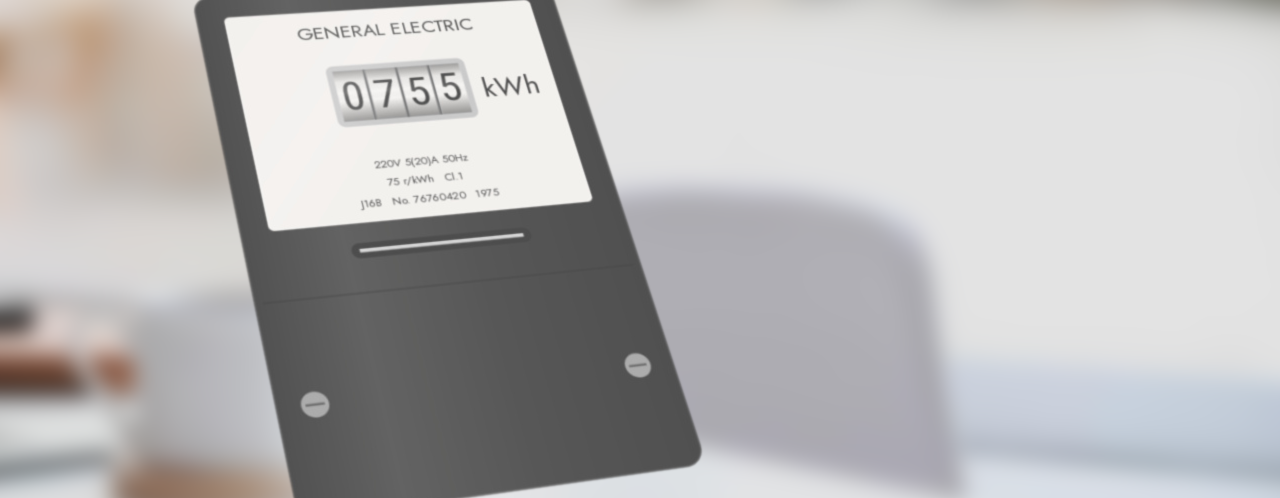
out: 755 kWh
